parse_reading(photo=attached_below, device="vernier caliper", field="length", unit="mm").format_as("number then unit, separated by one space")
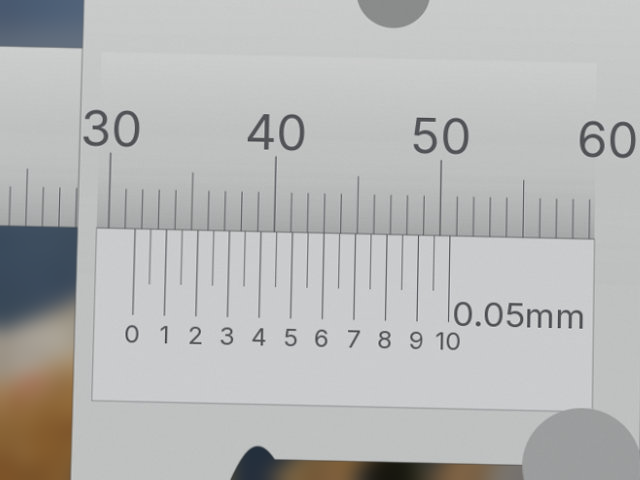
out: 31.6 mm
